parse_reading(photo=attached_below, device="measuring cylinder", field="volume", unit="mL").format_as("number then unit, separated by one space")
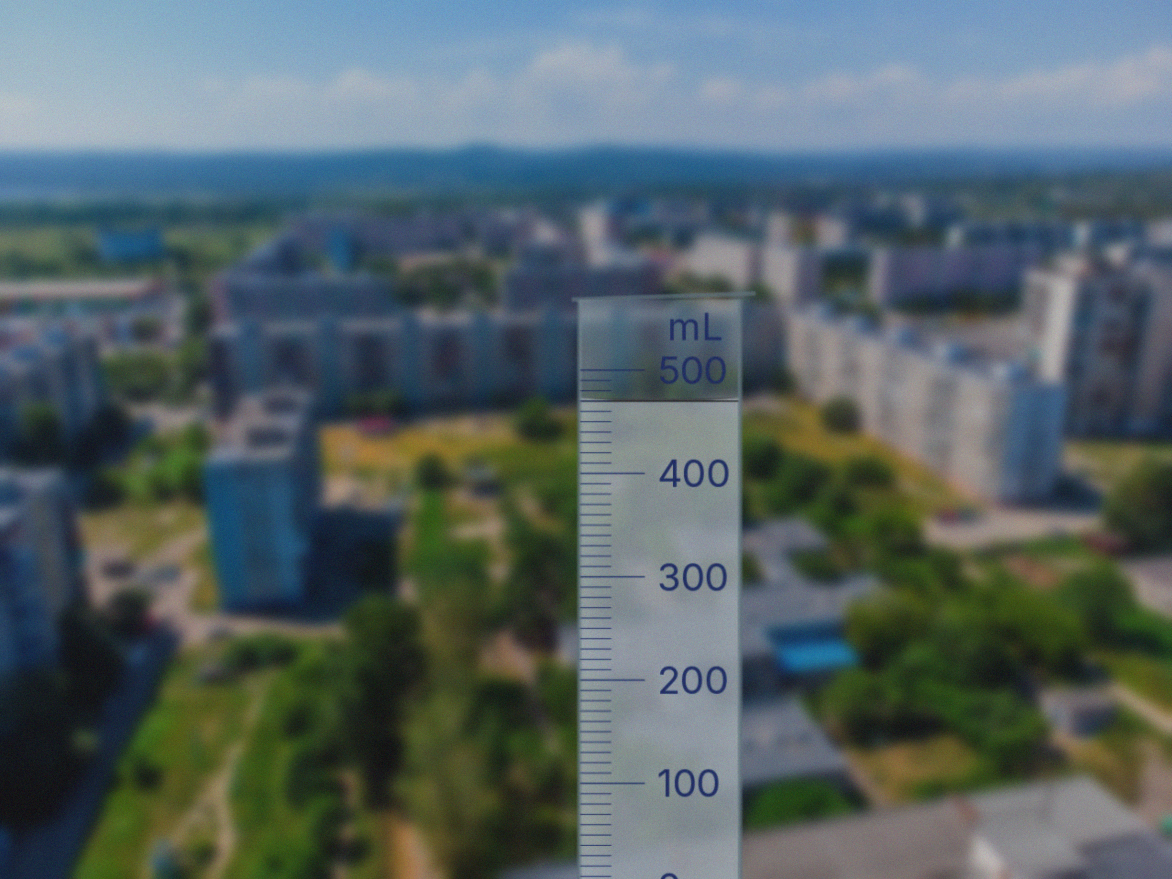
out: 470 mL
